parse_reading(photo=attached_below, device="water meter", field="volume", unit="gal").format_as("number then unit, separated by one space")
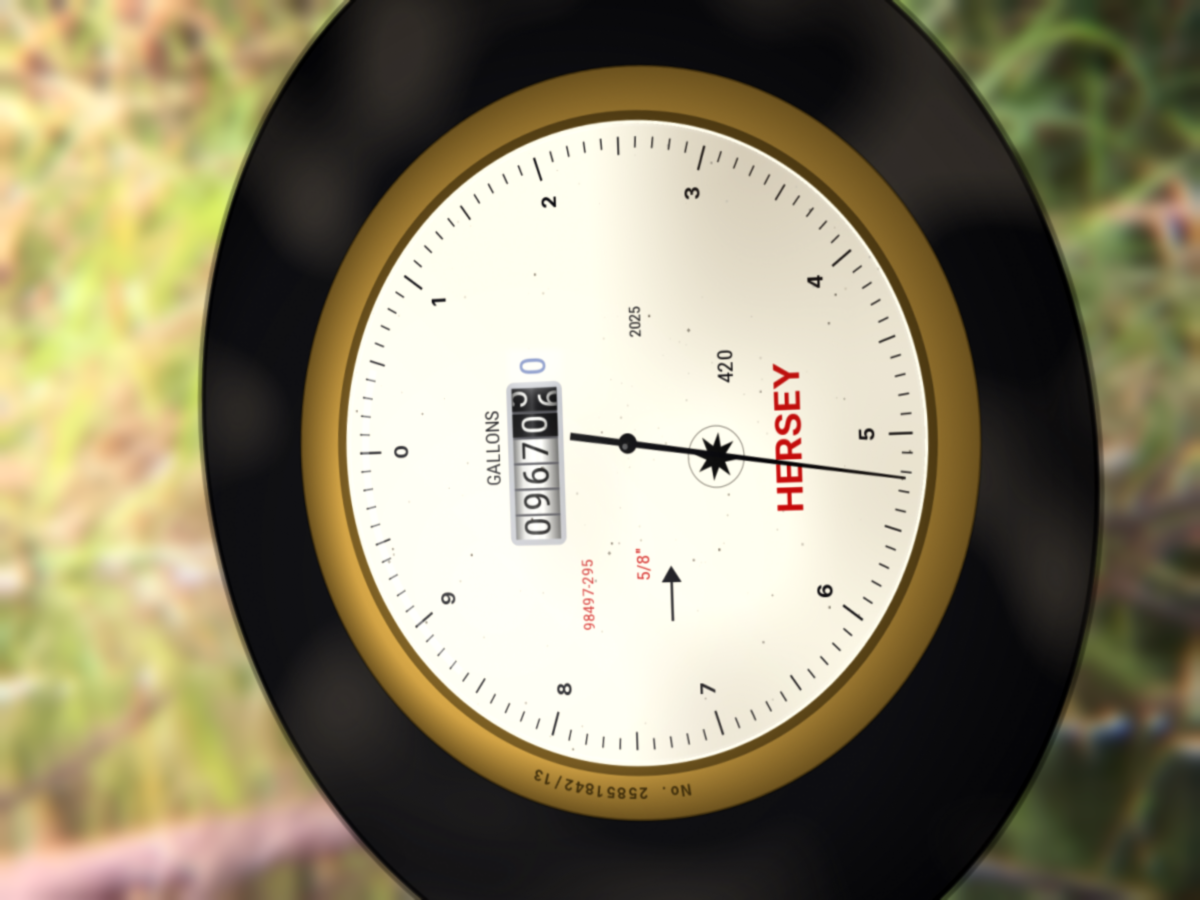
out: 967055.2 gal
